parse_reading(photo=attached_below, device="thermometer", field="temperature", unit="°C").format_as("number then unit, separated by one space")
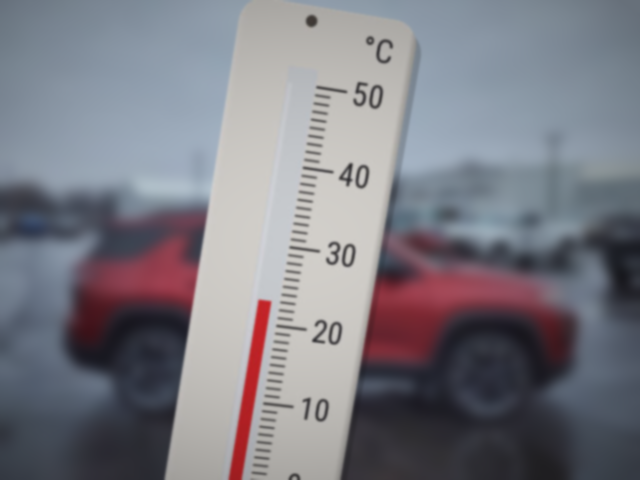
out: 23 °C
